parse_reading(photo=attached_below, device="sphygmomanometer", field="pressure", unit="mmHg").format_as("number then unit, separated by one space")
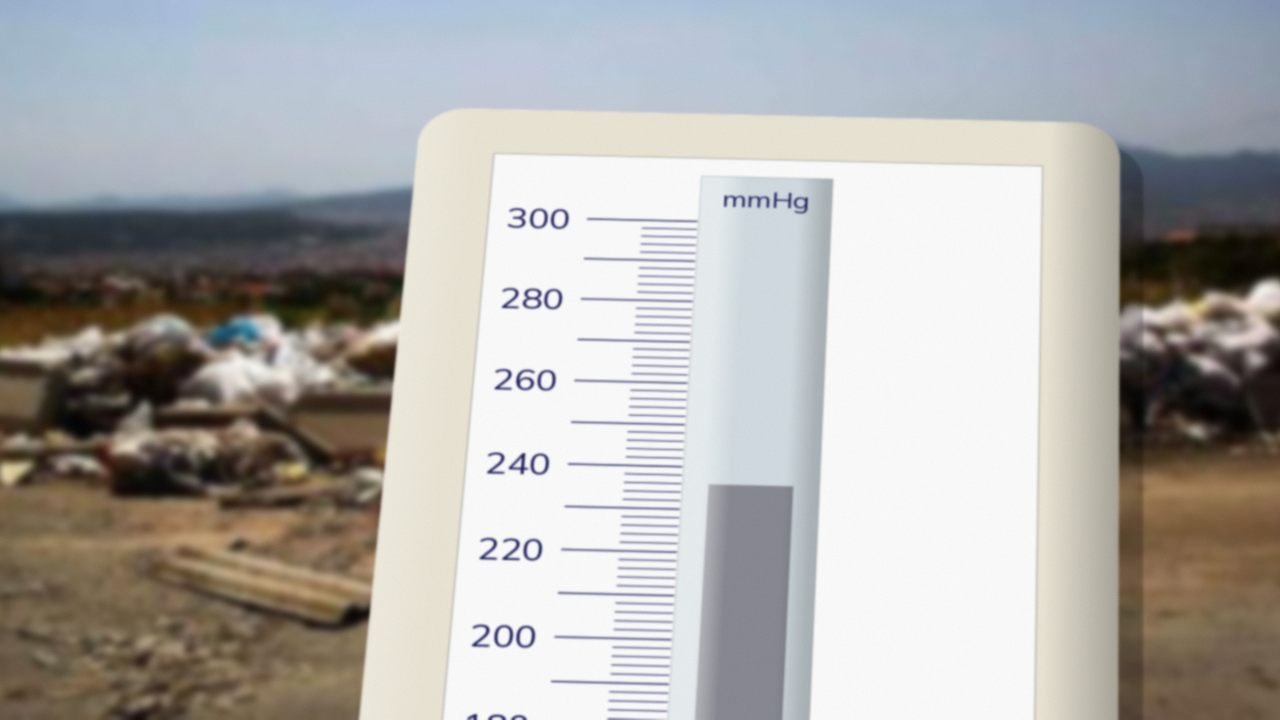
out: 236 mmHg
